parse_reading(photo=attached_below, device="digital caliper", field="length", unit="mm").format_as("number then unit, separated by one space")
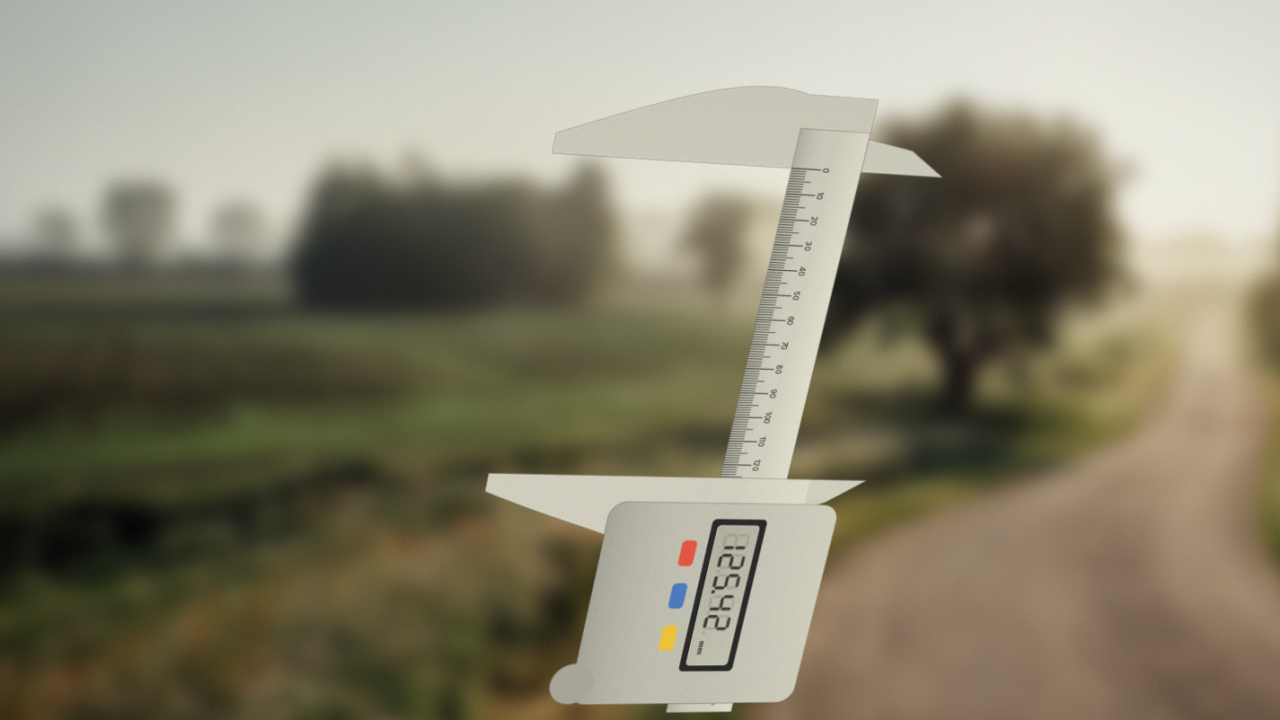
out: 125.42 mm
